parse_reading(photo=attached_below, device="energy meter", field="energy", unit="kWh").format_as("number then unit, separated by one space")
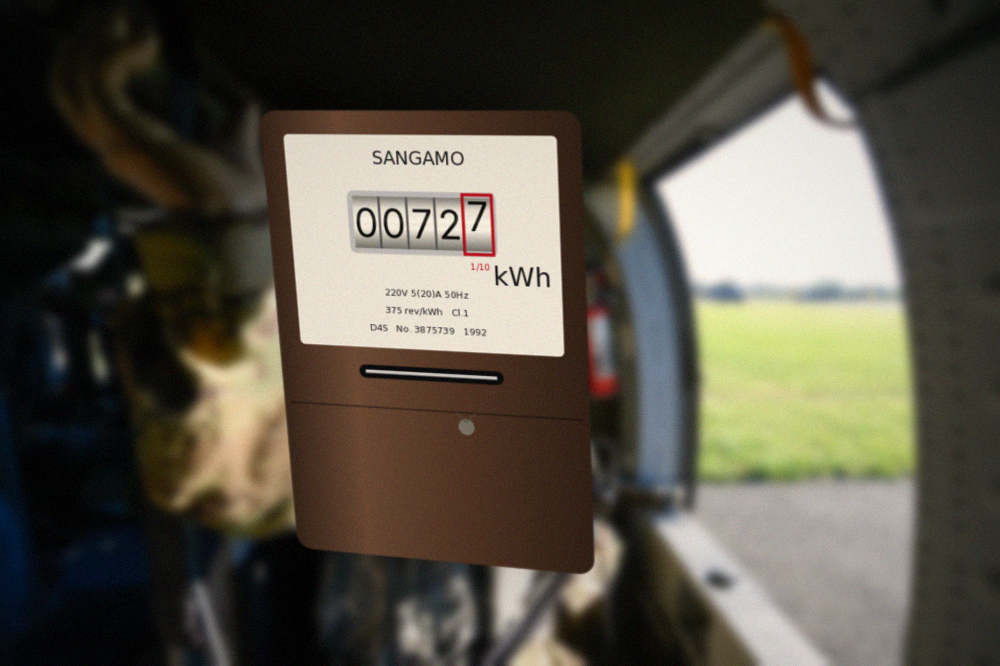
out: 72.7 kWh
